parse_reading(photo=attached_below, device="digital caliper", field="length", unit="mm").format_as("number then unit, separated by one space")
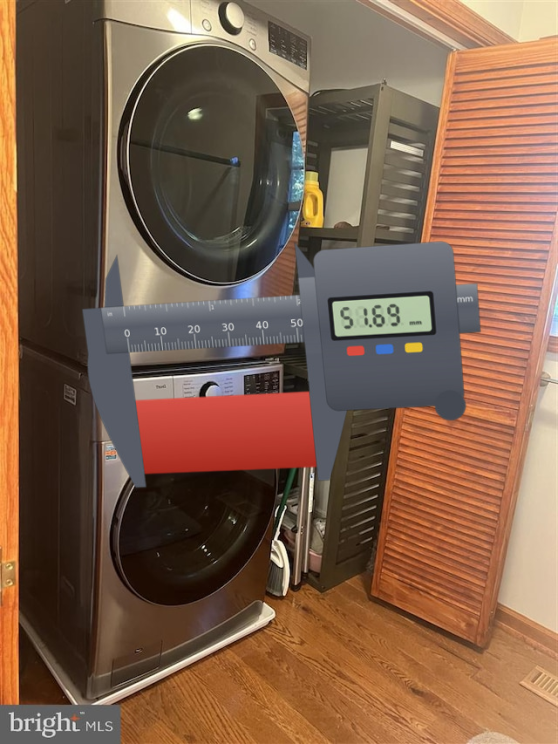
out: 51.69 mm
